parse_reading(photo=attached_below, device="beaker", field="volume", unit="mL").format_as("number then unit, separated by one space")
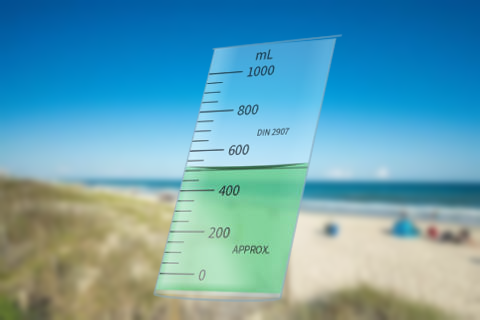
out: 500 mL
